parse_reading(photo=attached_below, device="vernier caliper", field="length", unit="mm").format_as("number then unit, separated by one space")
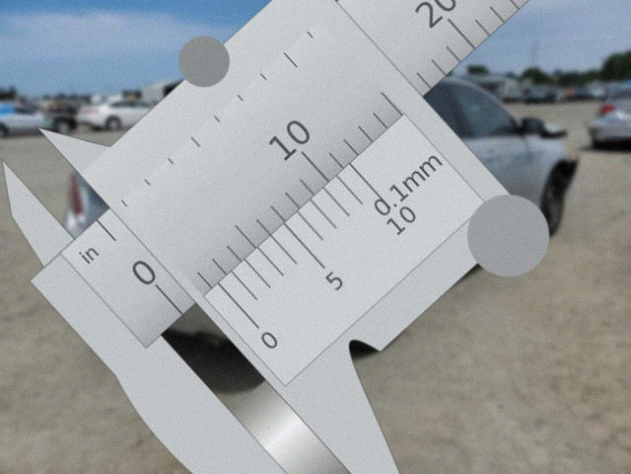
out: 2.4 mm
